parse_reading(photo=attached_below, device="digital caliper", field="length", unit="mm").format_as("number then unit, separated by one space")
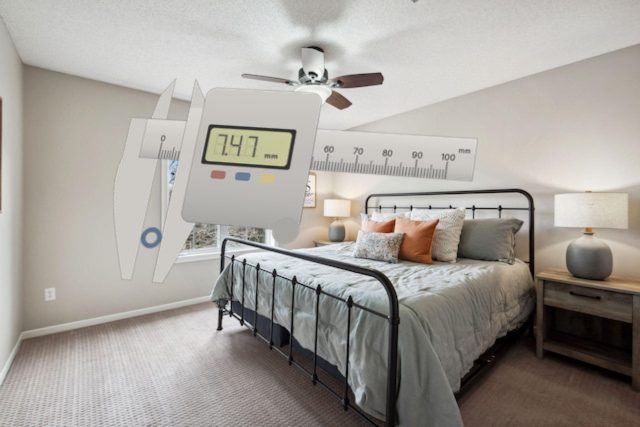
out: 7.47 mm
